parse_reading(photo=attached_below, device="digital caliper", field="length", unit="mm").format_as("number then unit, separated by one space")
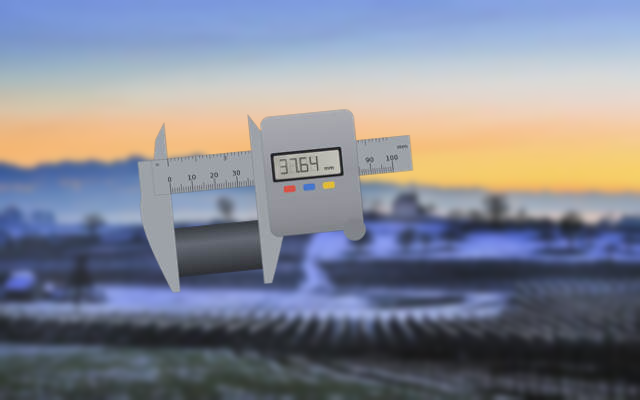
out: 37.64 mm
